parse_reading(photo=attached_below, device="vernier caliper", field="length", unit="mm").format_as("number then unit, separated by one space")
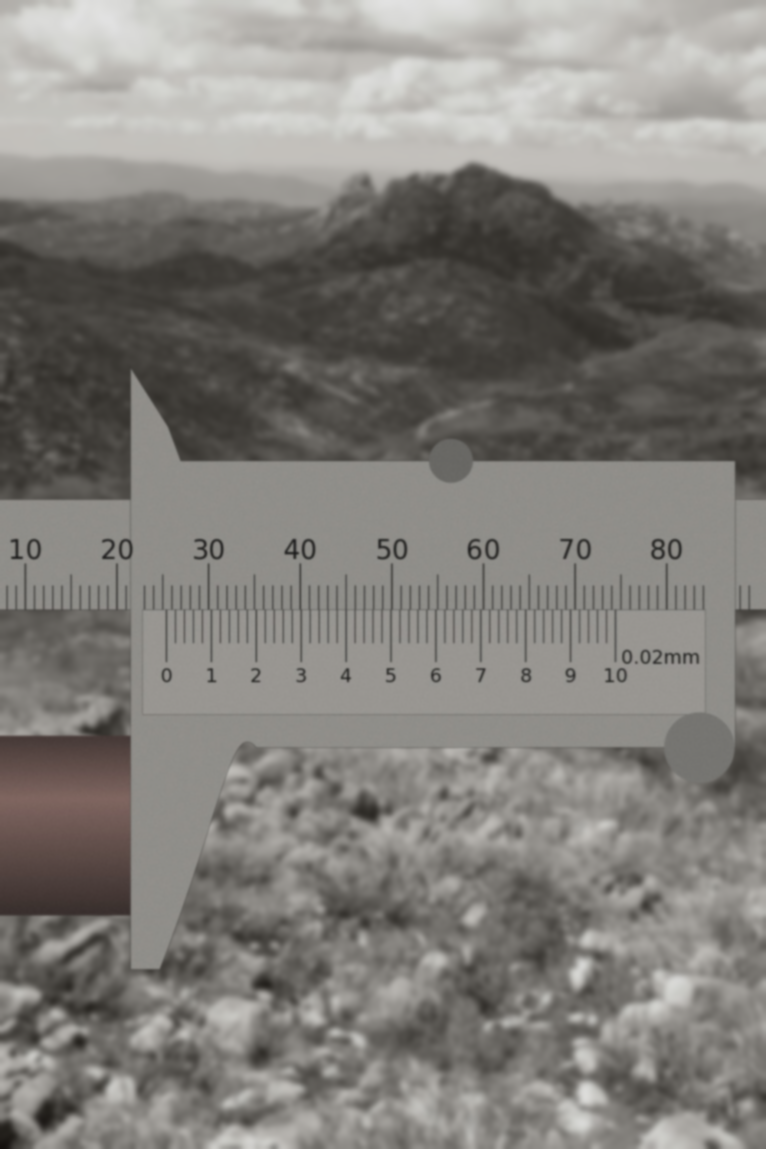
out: 25.4 mm
